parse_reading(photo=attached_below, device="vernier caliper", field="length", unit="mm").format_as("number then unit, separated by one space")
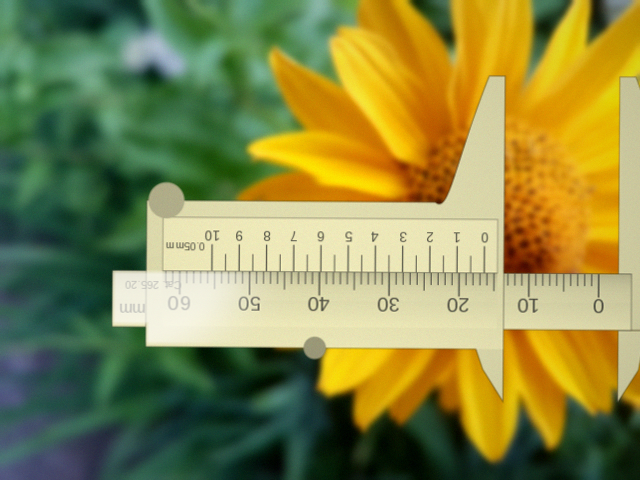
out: 16.4 mm
